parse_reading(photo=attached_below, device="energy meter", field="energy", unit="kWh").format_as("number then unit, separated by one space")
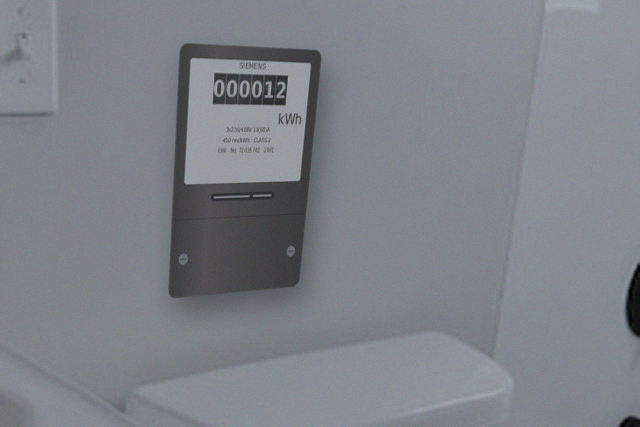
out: 12 kWh
